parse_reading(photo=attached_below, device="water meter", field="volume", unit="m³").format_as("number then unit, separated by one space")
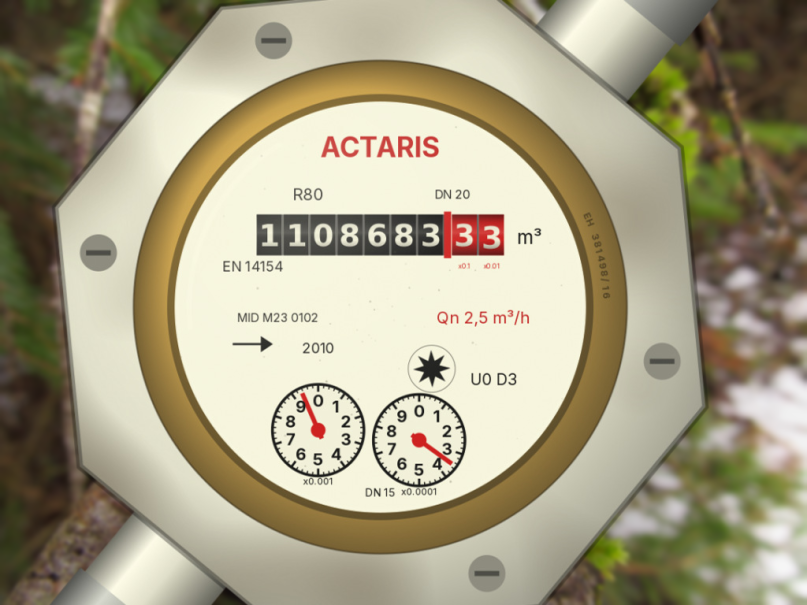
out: 1108683.3293 m³
